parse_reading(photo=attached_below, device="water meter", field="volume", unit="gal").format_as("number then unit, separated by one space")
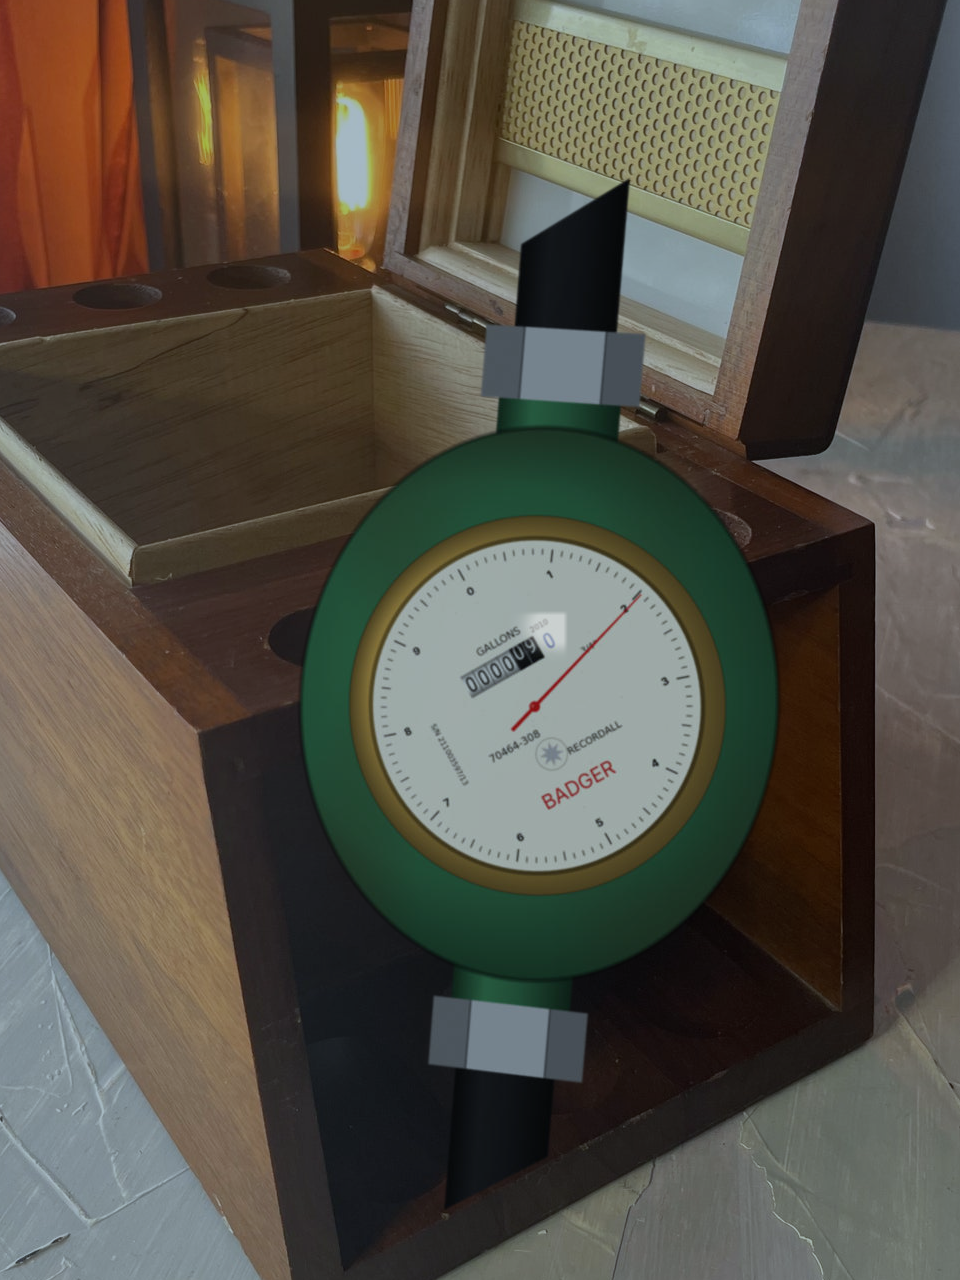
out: 92.0 gal
